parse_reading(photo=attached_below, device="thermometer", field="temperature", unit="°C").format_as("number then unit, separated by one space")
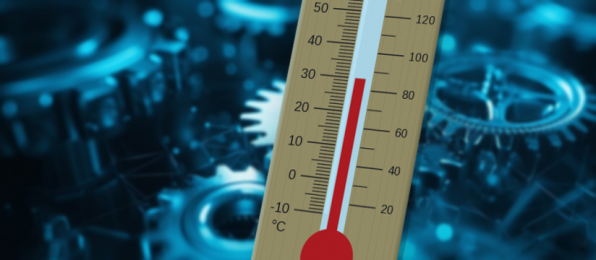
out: 30 °C
